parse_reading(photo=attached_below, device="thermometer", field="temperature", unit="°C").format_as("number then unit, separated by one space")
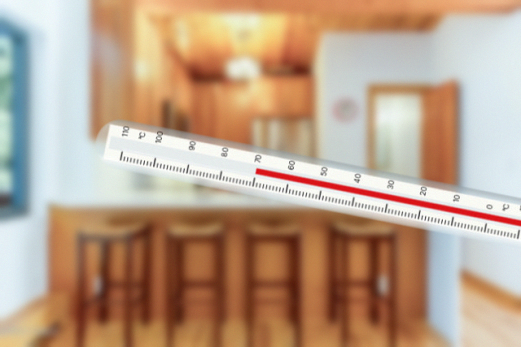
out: 70 °C
